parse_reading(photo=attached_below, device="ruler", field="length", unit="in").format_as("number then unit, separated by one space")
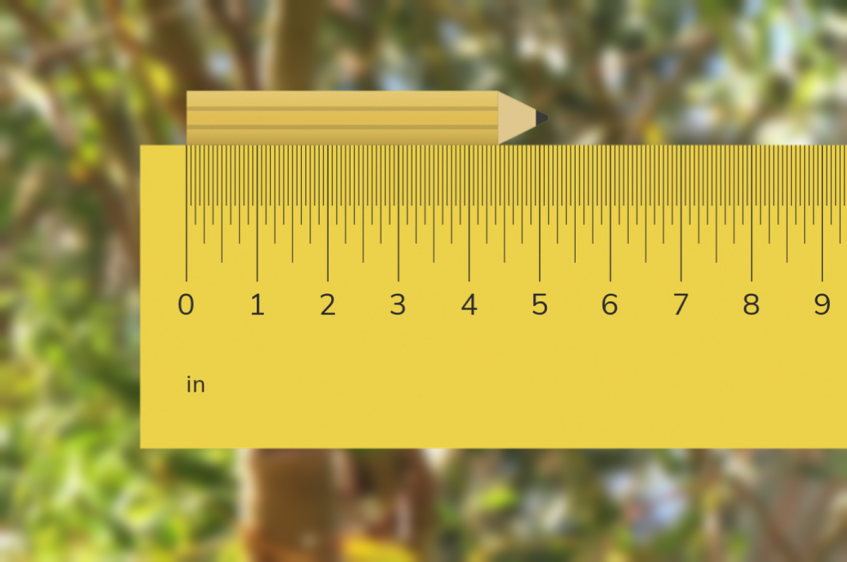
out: 5.125 in
